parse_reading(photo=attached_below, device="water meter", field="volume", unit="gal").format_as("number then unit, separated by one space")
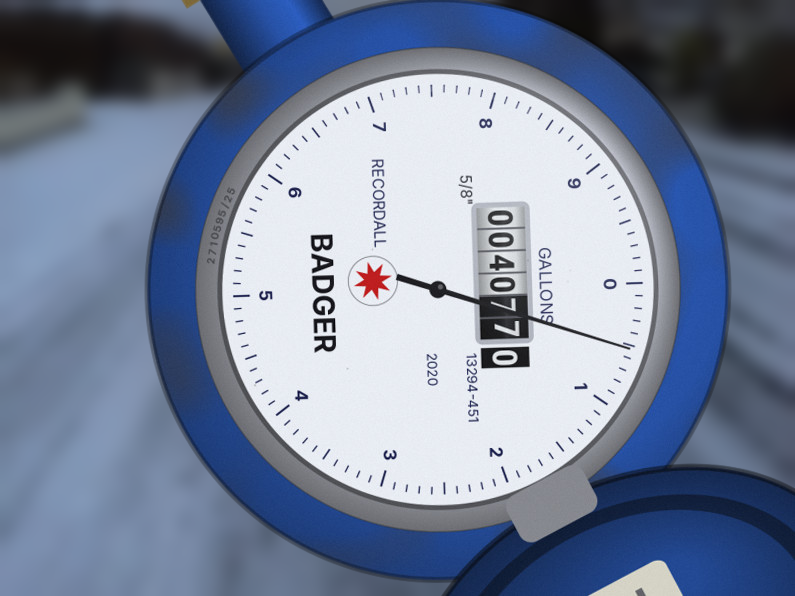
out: 40770.5 gal
